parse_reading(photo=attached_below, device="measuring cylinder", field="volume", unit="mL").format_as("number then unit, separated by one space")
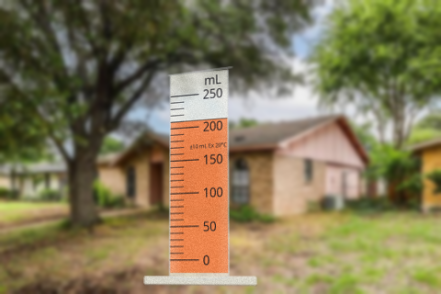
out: 210 mL
